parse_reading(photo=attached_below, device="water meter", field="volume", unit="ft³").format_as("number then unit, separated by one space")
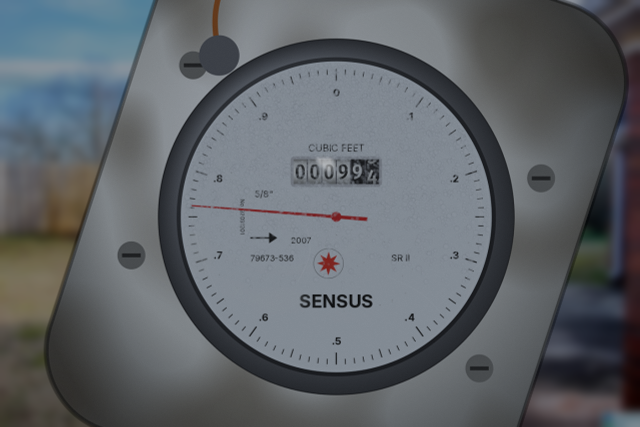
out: 993.76 ft³
